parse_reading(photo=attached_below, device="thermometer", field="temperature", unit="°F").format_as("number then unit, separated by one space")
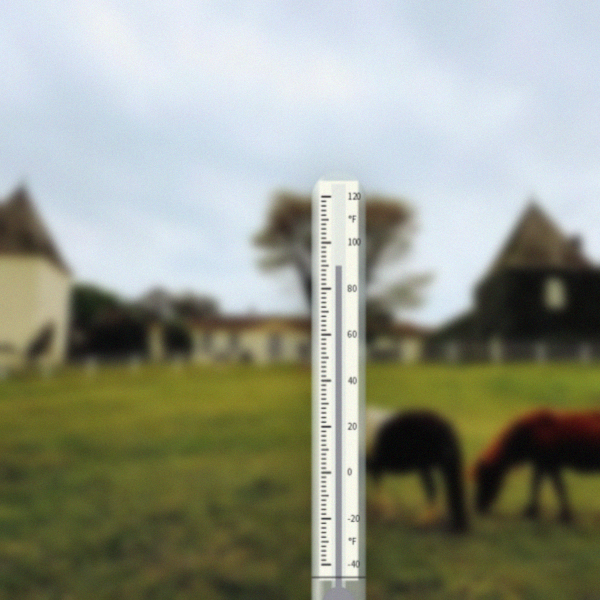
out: 90 °F
